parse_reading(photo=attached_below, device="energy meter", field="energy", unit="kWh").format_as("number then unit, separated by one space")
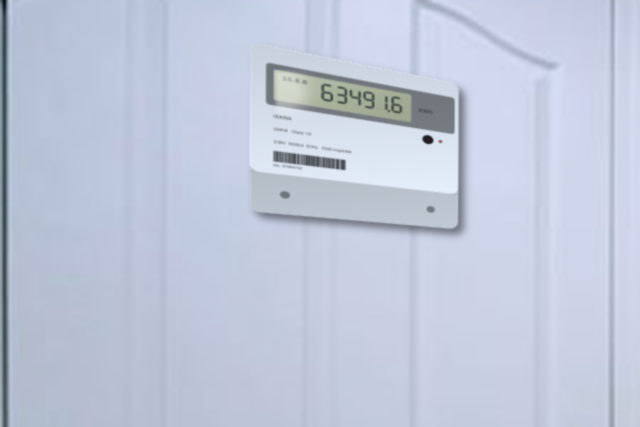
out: 63491.6 kWh
